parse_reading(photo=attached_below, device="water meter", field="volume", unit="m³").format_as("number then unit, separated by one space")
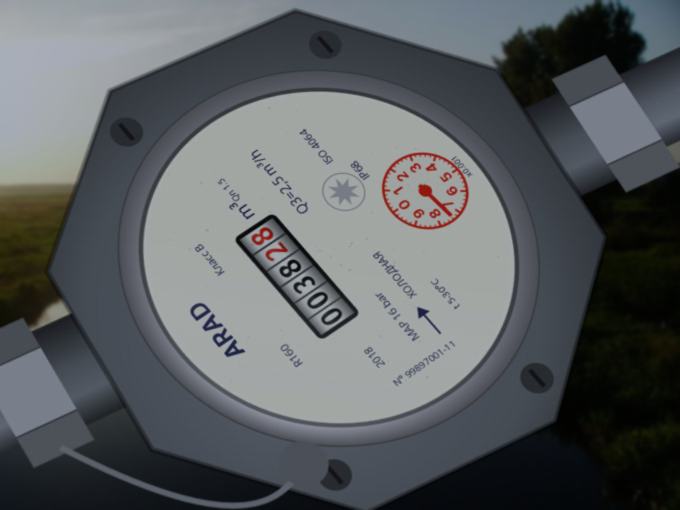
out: 38.287 m³
